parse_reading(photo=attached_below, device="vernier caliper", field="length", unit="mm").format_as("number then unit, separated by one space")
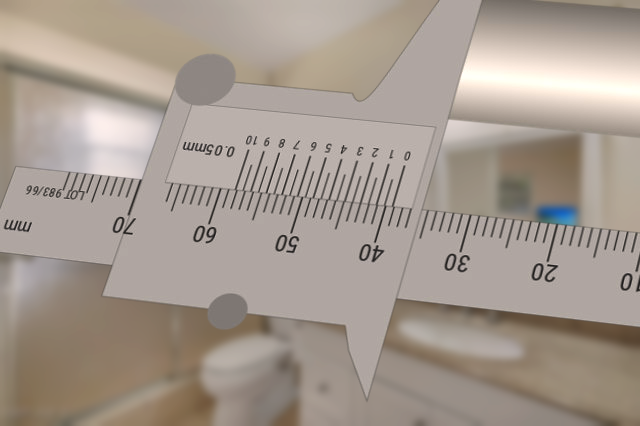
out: 39.2 mm
